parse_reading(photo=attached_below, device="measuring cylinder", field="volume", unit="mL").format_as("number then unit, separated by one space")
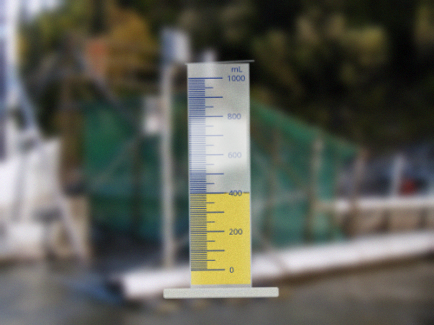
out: 400 mL
